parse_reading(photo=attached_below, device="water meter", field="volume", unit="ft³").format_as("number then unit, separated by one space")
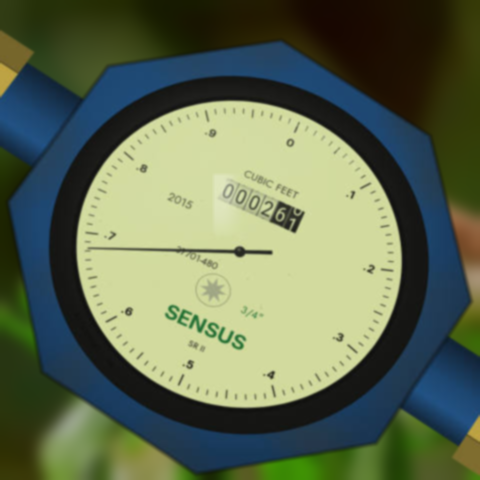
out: 260.68 ft³
